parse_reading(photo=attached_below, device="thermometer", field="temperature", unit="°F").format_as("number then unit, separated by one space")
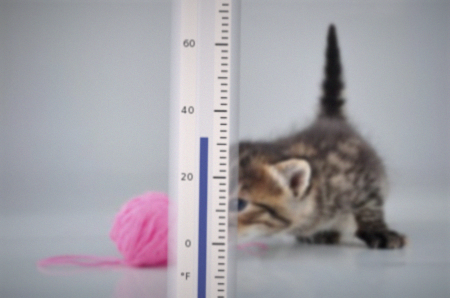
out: 32 °F
